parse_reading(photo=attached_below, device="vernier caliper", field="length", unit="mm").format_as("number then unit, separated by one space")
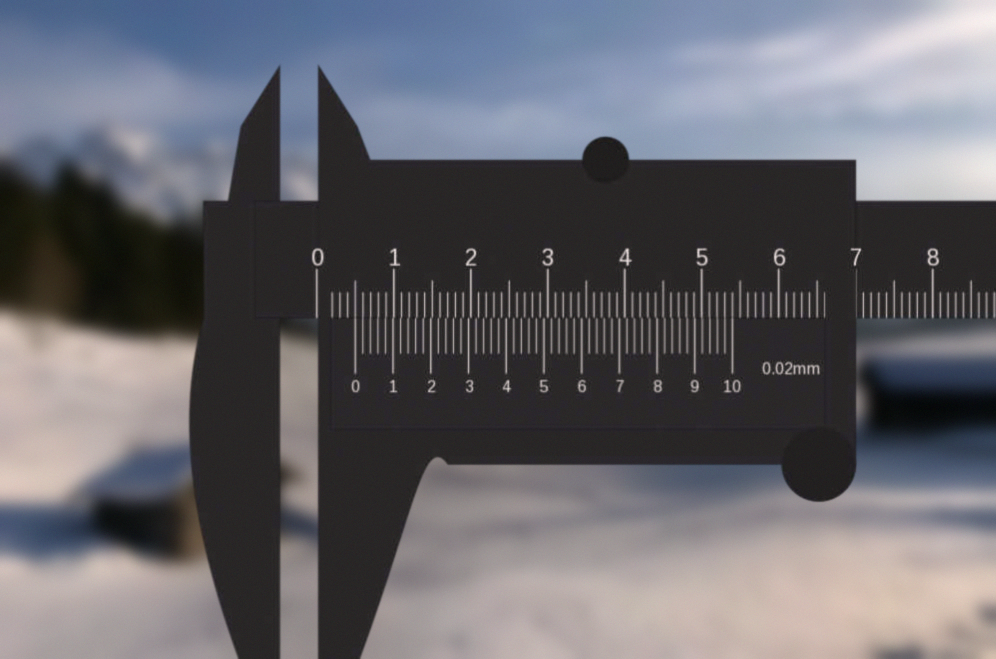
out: 5.0 mm
